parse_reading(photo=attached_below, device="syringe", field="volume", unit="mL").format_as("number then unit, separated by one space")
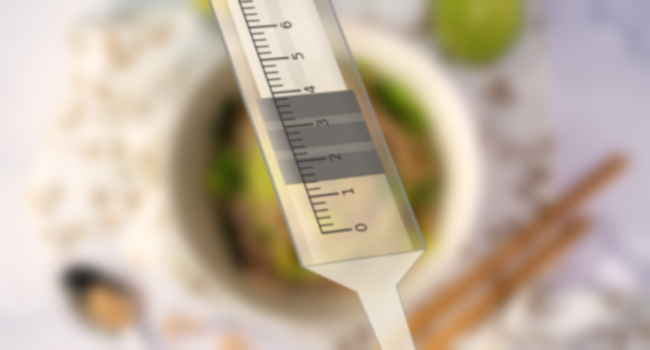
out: 1.4 mL
